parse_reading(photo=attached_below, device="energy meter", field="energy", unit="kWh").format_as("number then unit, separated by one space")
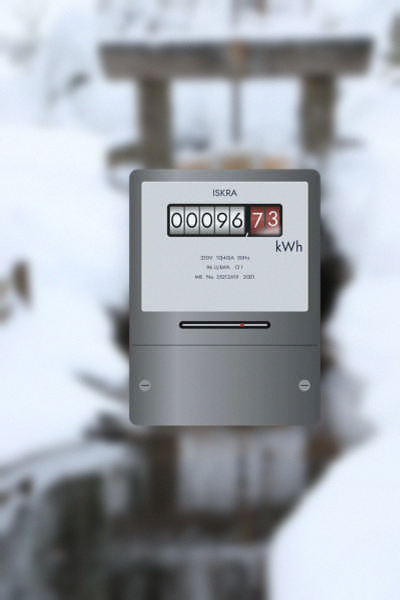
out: 96.73 kWh
